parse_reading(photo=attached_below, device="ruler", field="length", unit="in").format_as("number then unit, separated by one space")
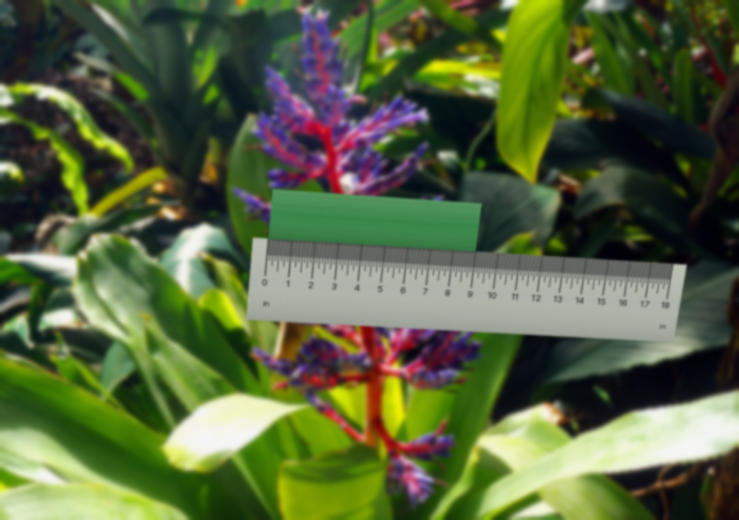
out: 9 in
